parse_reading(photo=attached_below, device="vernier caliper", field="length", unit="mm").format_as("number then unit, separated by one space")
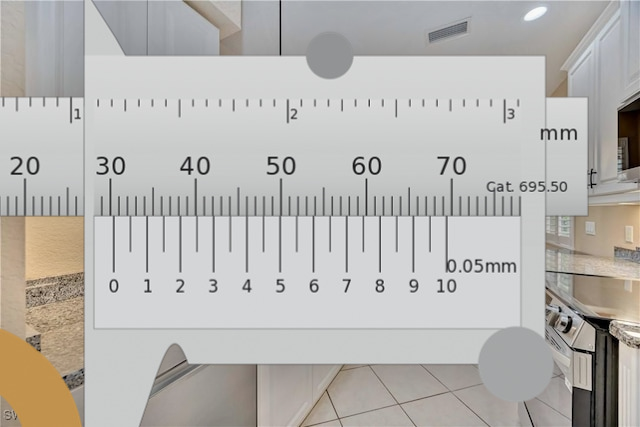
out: 30.4 mm
